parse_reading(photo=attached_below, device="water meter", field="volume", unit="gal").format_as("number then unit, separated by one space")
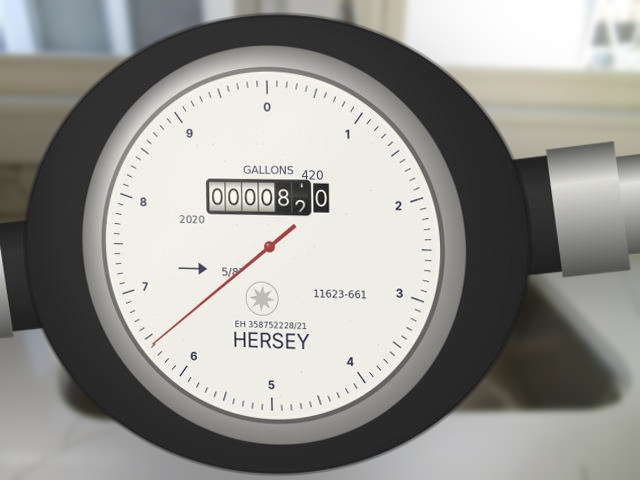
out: 816.4 gal
